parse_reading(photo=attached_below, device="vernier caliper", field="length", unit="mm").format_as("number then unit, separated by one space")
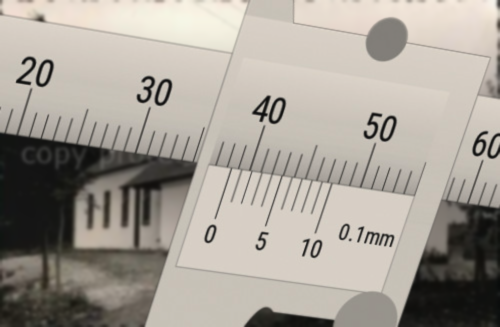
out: 38.4 mm
